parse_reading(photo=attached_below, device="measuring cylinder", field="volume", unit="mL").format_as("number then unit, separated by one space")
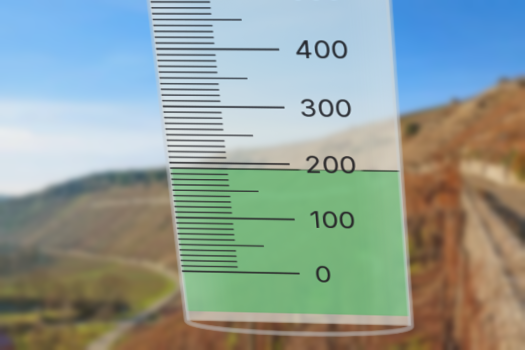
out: 190 mL
